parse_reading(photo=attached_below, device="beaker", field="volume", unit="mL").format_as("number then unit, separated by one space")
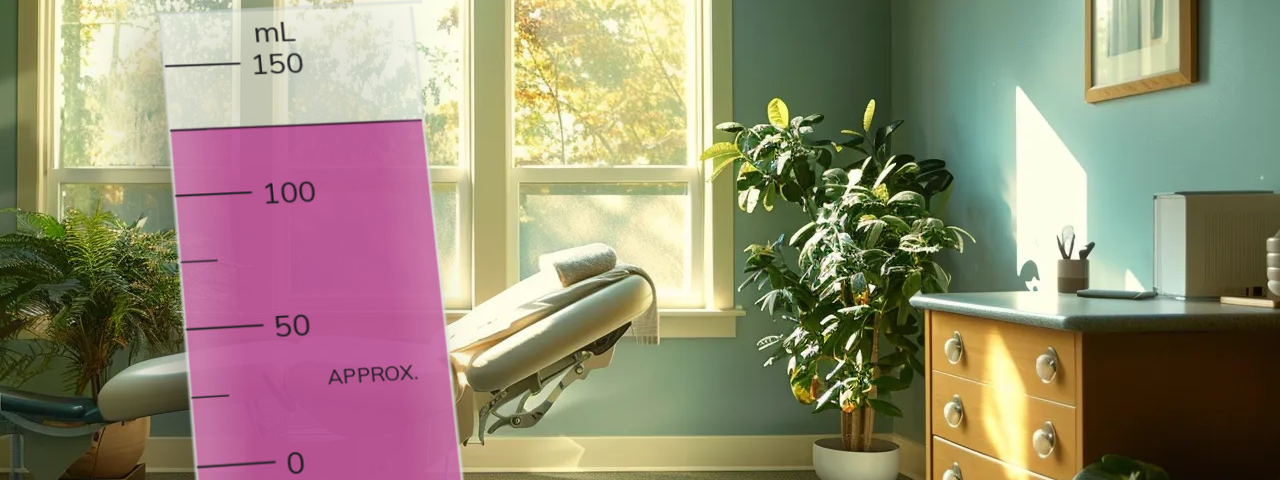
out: 125 mL
